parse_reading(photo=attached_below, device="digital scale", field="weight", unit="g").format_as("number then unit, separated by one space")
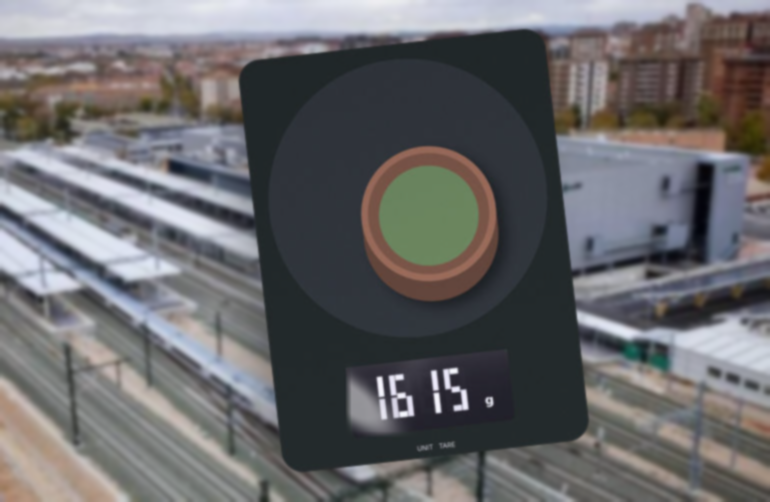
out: 1615 g
